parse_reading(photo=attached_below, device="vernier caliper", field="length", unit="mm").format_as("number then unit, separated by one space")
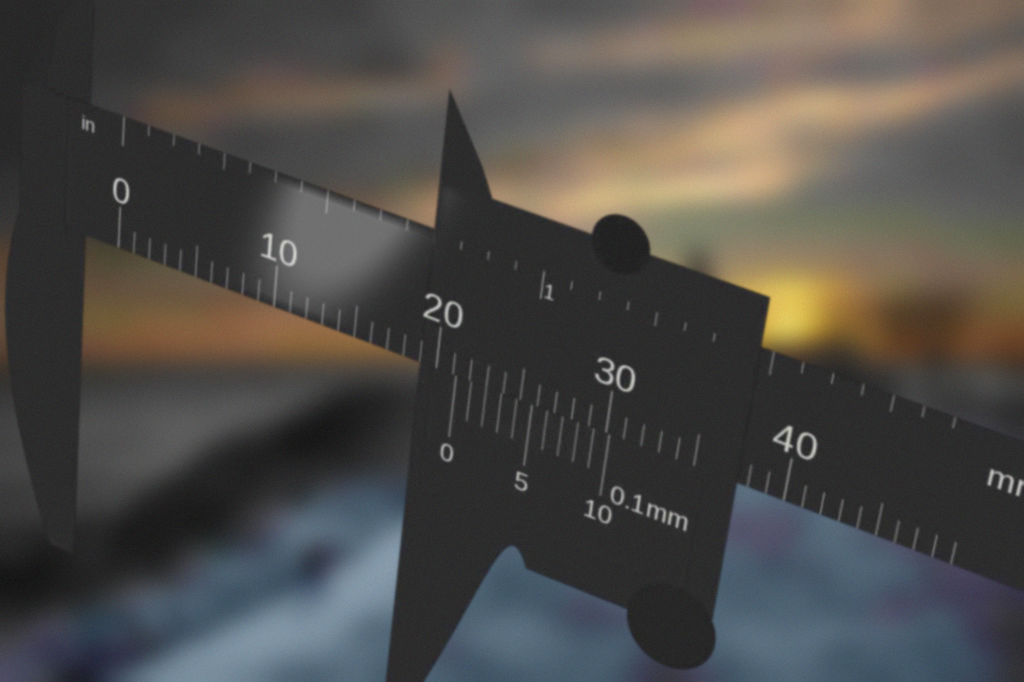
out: 21.2 mm
